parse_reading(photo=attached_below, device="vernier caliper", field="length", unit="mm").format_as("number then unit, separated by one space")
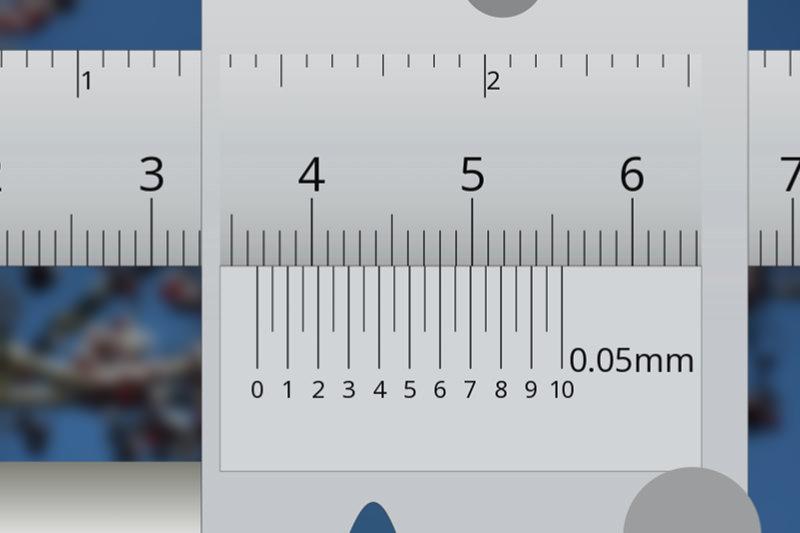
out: 36.6 mm
